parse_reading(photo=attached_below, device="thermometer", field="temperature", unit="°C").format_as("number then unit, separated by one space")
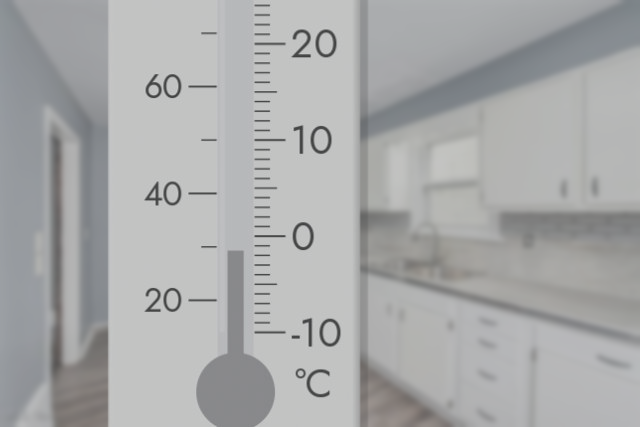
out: -1.5 °C
